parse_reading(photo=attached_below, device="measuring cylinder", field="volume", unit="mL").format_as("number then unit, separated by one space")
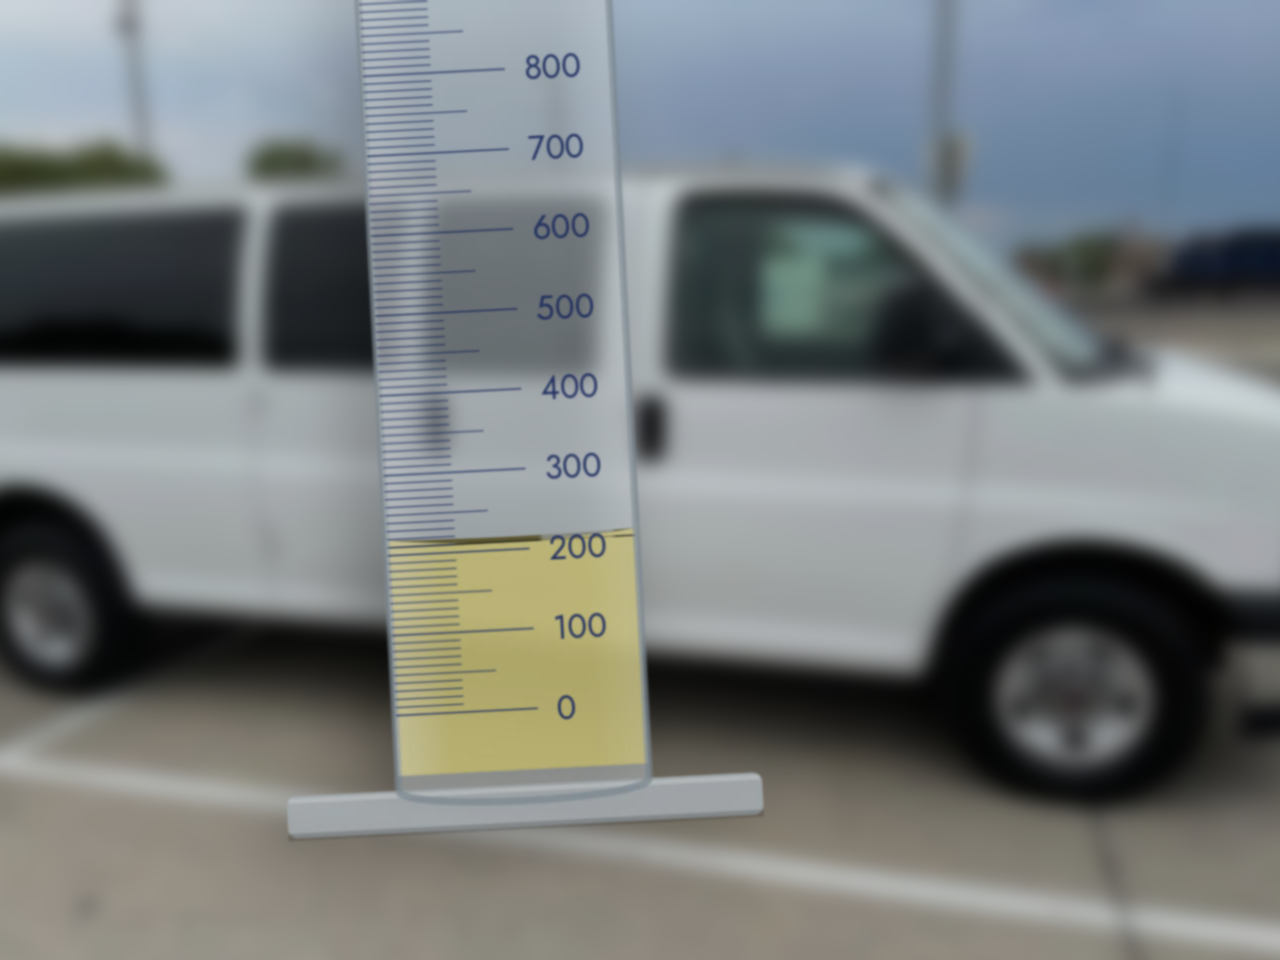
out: 210 mL
